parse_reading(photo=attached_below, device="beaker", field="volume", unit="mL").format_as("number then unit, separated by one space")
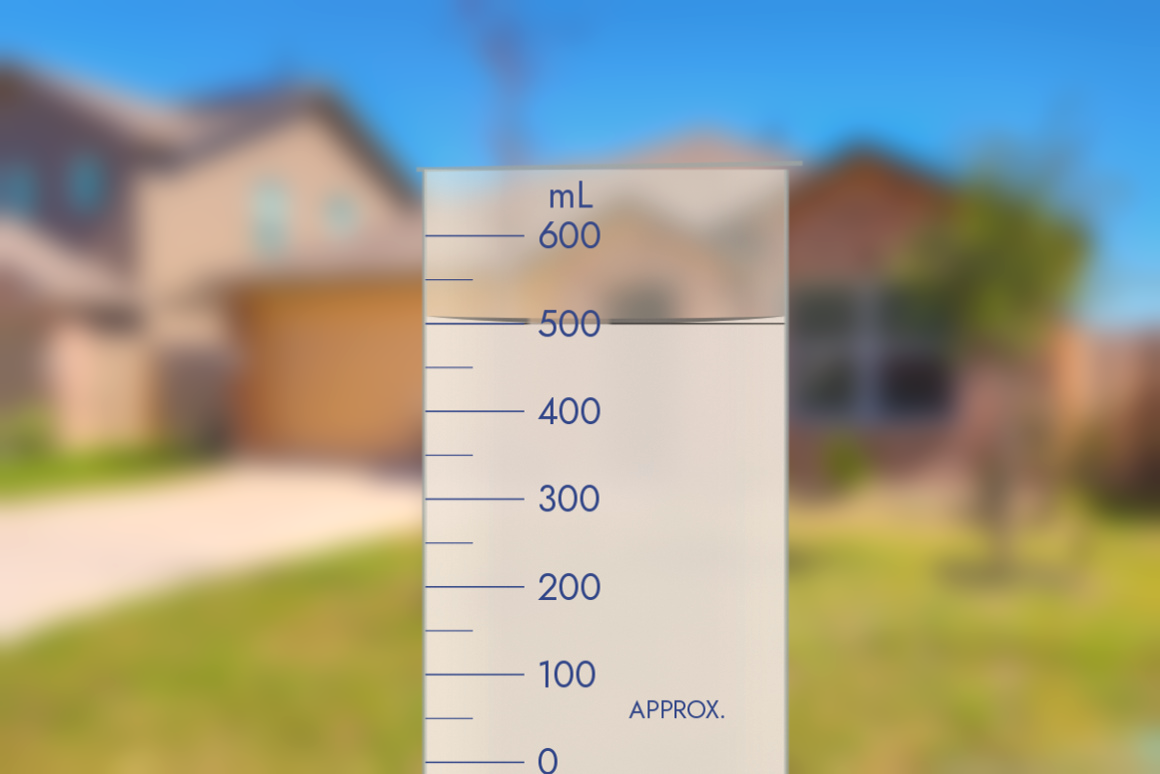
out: 500 mL
